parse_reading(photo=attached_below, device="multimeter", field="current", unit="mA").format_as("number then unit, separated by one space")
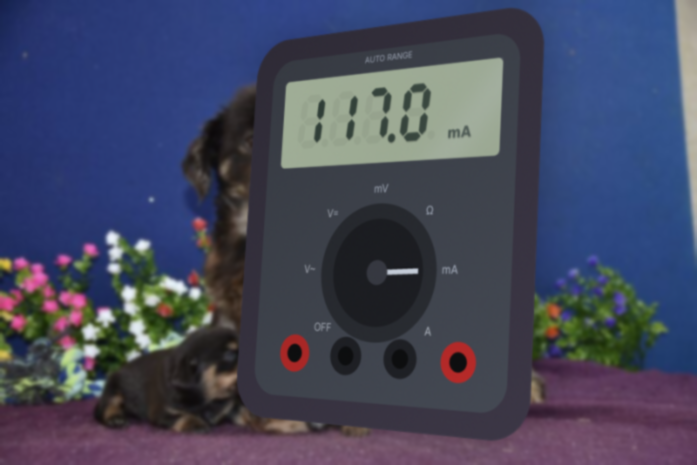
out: 117.0 mA
